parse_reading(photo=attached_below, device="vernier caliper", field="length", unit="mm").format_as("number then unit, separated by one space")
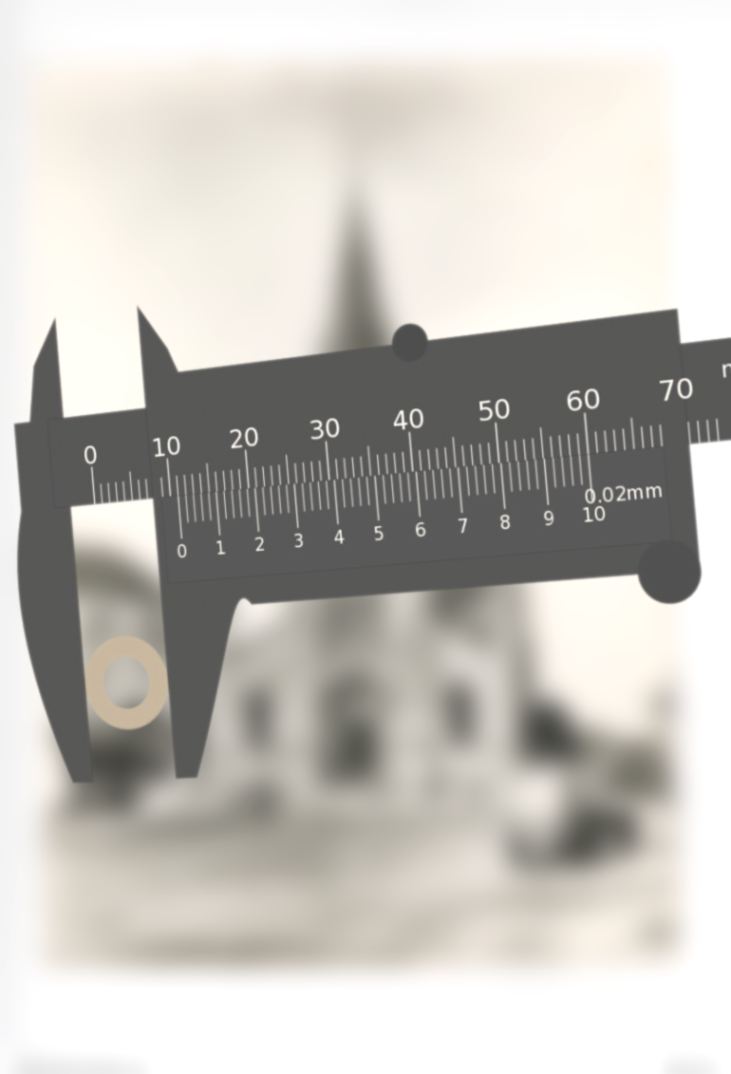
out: 11.0 mm
